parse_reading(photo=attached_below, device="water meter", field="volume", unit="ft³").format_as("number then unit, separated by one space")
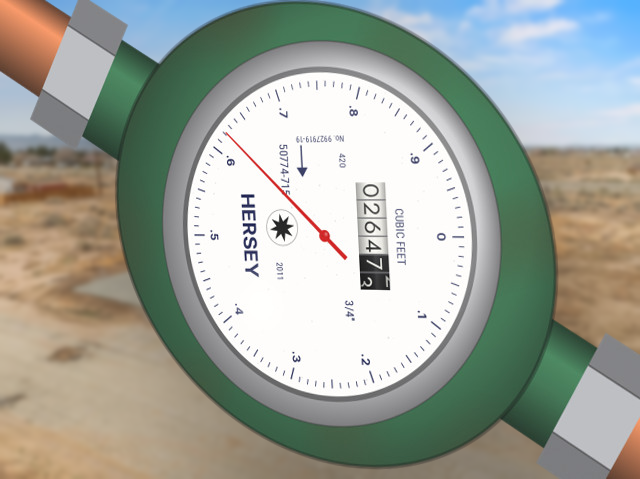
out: 26472.62 ft³
